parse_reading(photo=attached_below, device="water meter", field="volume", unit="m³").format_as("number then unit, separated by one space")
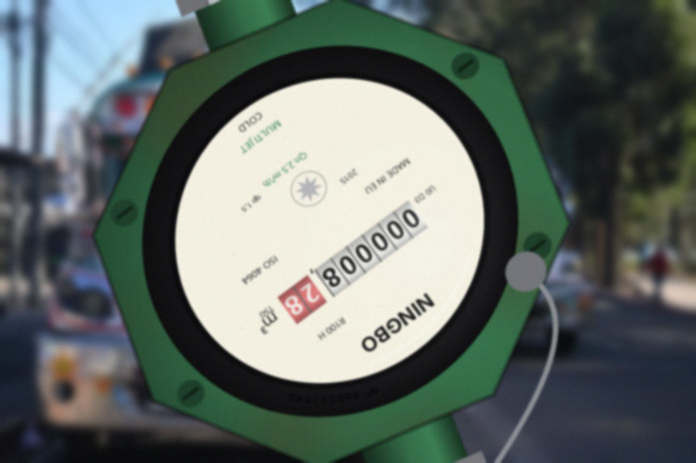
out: 8.28 m³
